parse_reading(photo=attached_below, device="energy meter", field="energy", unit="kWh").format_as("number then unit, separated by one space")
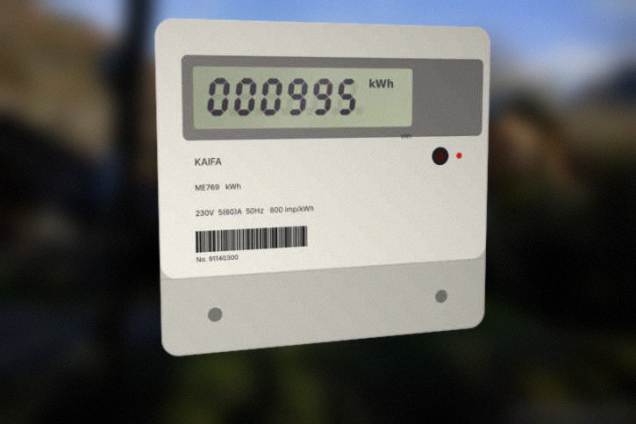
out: 995 kWh
